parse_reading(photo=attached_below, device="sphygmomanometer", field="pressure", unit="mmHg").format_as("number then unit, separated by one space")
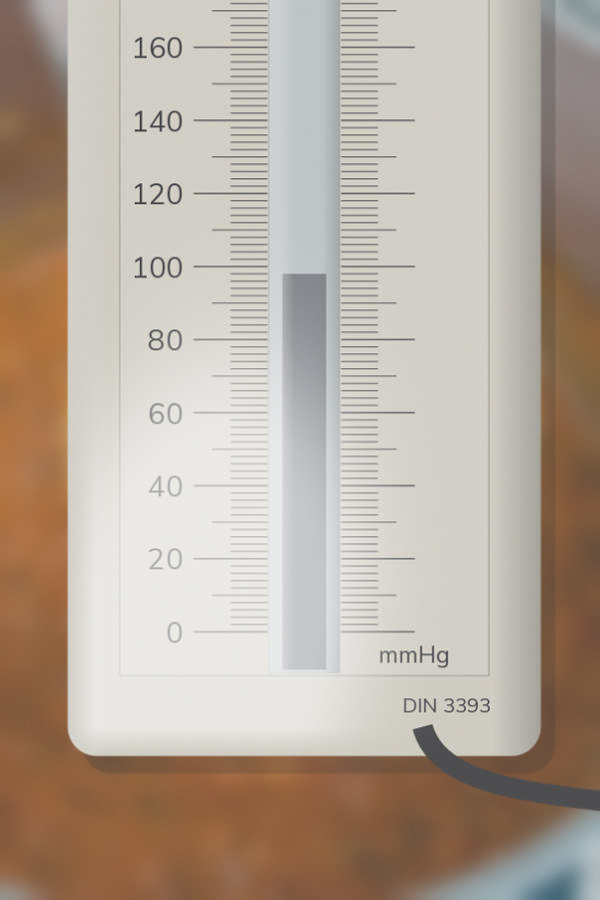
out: 98 mmHg
